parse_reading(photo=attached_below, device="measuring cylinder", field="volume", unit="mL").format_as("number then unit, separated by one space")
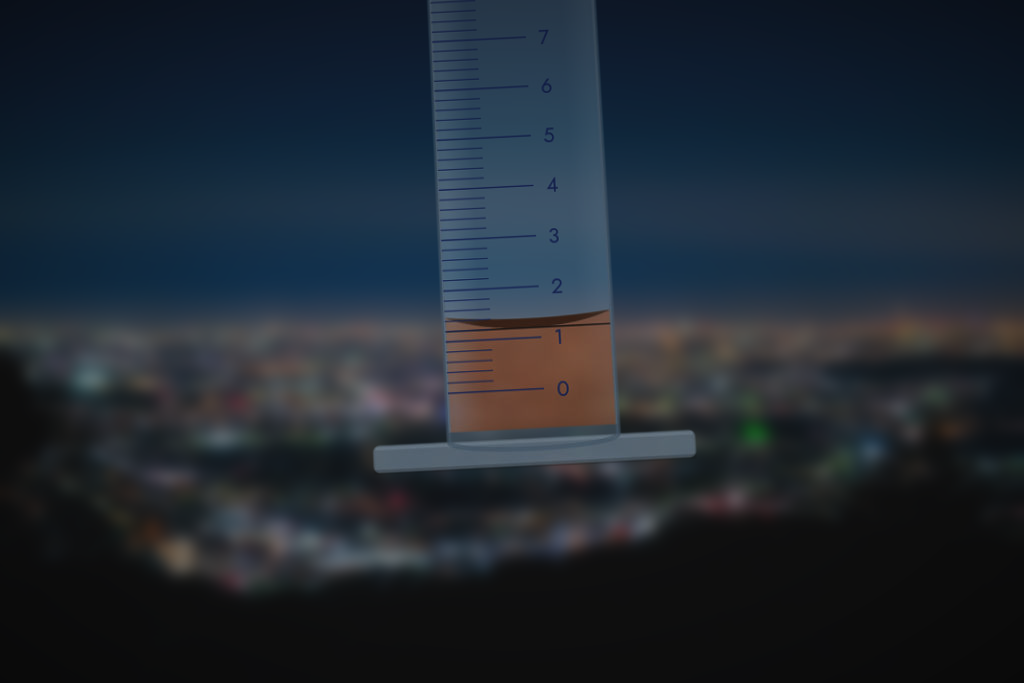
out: 1.2 mL
